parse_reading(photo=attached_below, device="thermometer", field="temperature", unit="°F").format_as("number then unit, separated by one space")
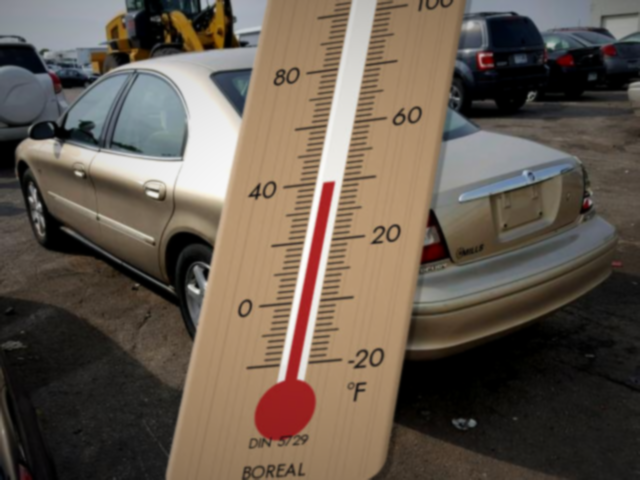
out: 40 °F
